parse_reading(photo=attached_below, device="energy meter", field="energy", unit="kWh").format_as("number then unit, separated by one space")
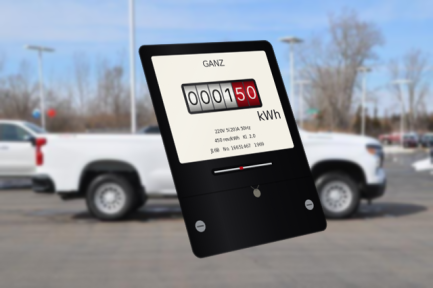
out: 1.50 kWh
